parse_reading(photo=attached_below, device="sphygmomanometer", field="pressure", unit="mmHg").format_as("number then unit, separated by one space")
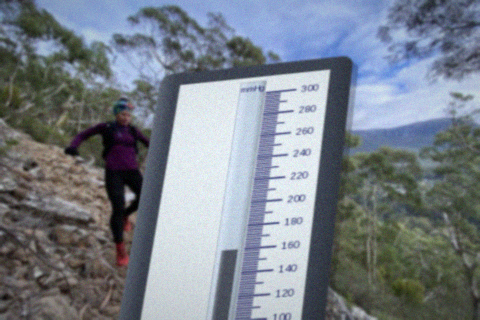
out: 160 mmHg
